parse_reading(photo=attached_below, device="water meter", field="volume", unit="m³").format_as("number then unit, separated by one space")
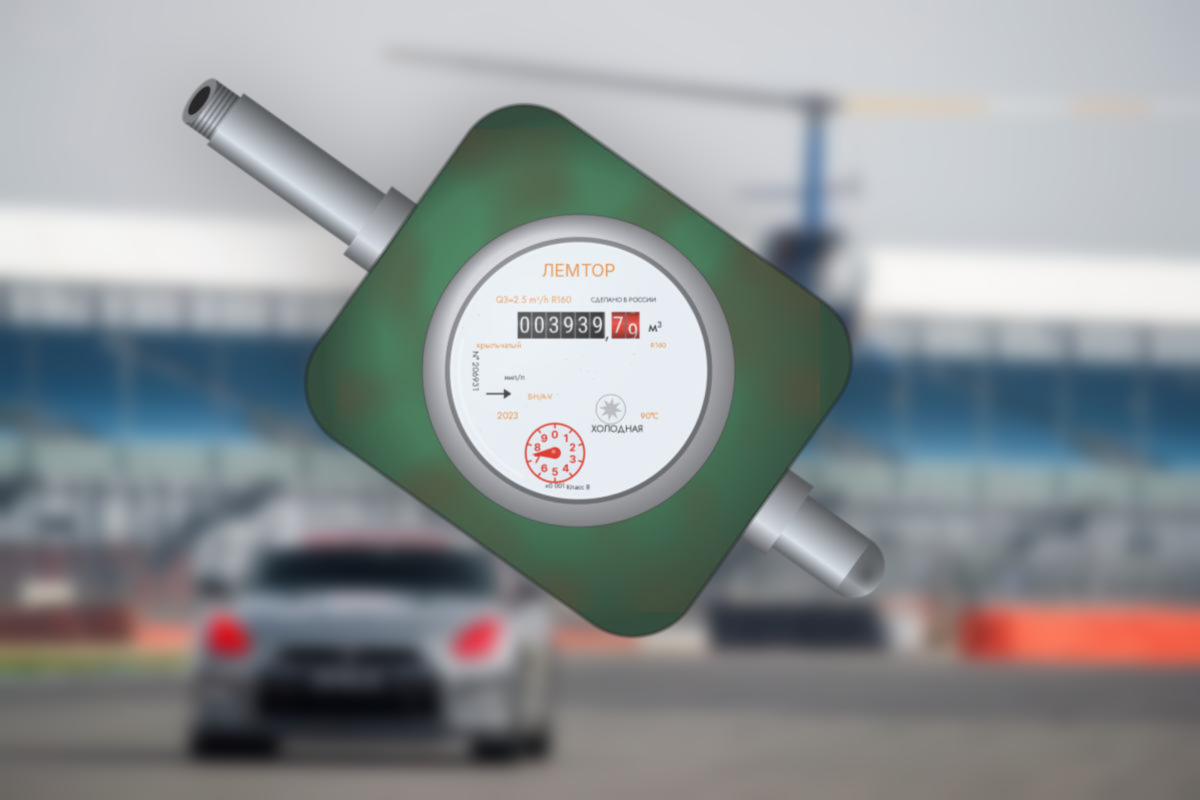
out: 3939.787 m³
